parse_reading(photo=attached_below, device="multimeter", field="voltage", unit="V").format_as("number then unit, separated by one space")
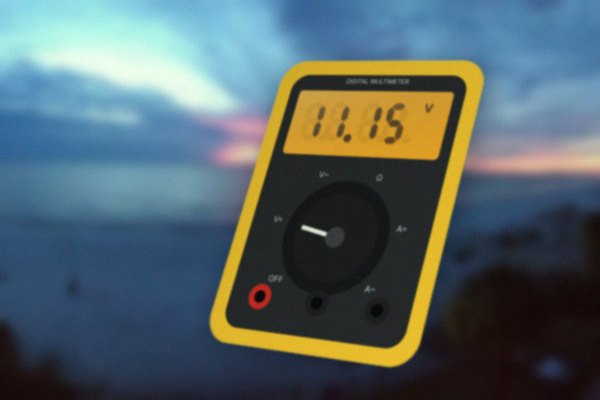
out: 11.15 V
